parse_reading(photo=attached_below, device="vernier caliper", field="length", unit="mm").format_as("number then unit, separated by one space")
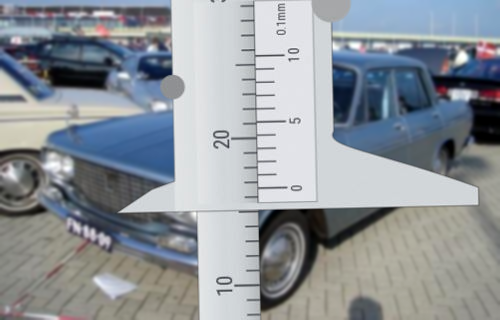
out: 16.6 mm
